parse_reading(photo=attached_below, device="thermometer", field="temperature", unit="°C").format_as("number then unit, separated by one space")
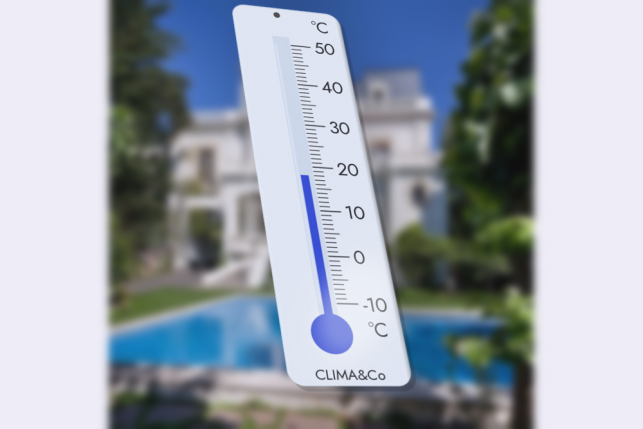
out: 18 °C
